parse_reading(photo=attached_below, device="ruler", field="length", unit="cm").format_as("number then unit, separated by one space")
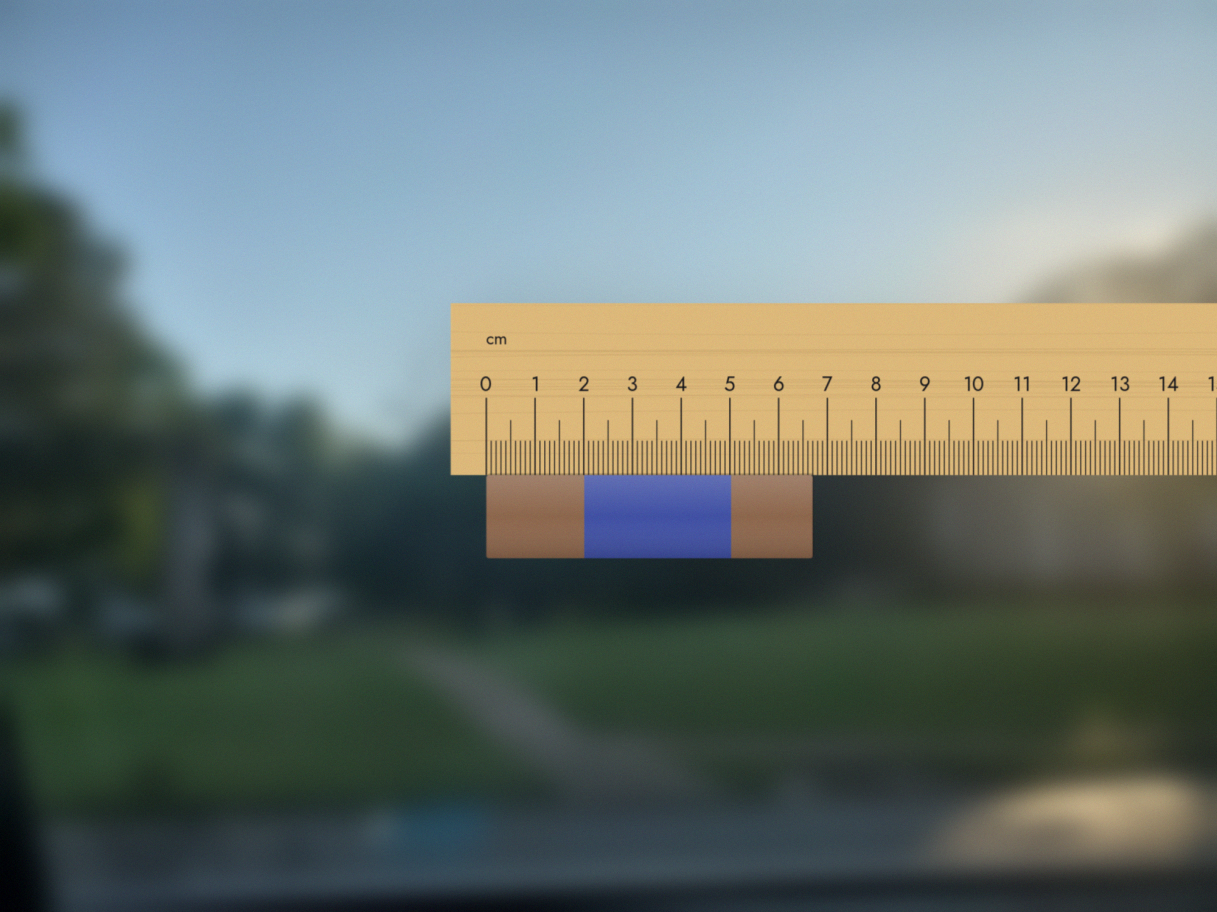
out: 6.7 cm
